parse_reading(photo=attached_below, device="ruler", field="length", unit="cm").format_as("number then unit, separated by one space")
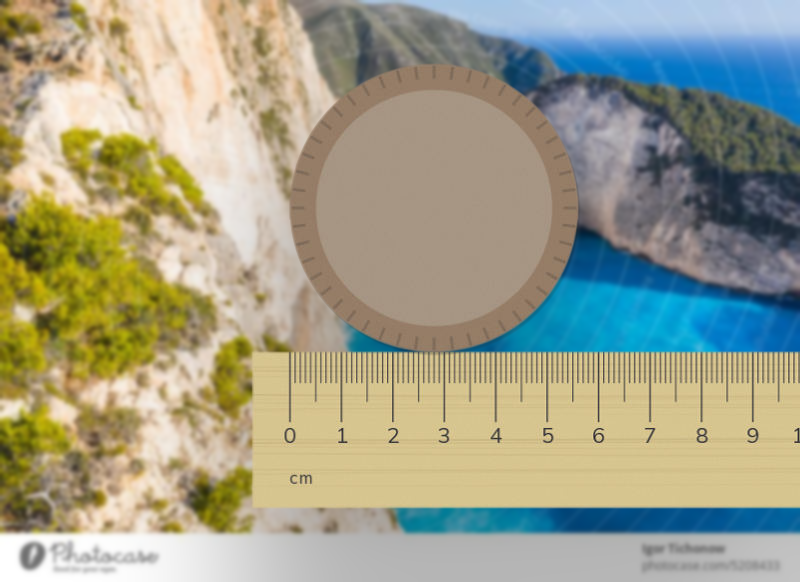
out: 5.6 cm
